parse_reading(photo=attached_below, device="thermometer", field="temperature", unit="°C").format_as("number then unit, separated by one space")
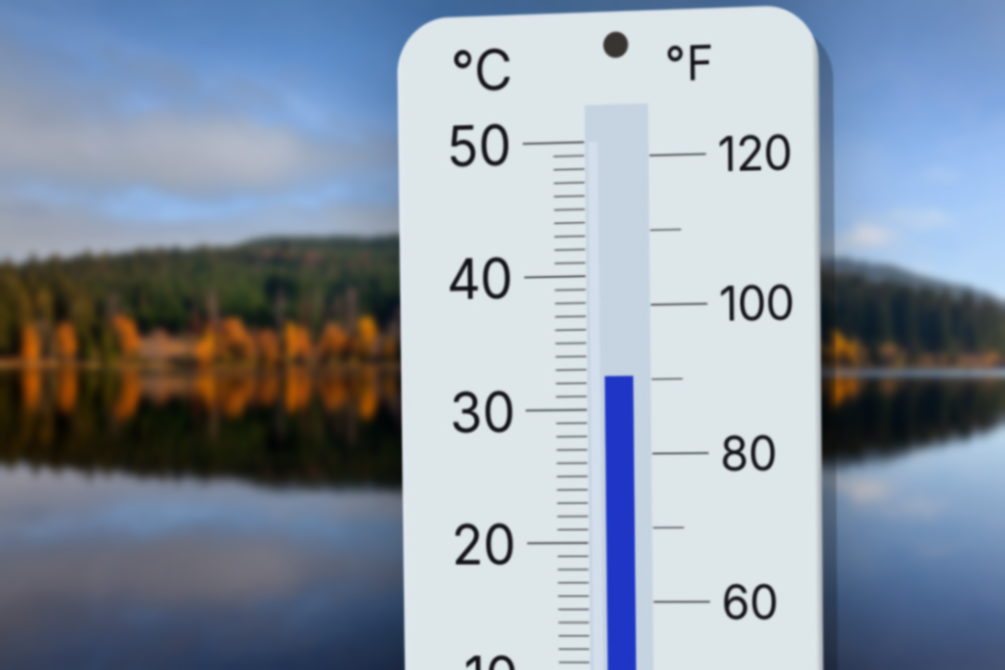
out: 32.5 °C
